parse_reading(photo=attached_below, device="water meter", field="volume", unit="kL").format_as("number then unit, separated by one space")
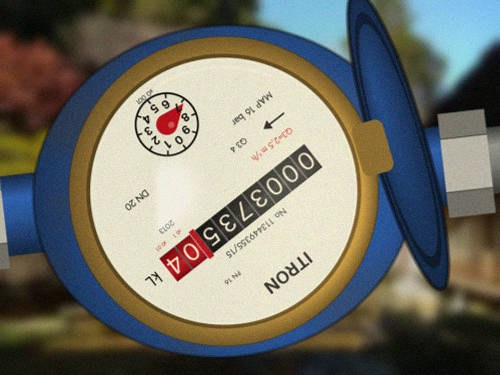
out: 3735.047 kL
